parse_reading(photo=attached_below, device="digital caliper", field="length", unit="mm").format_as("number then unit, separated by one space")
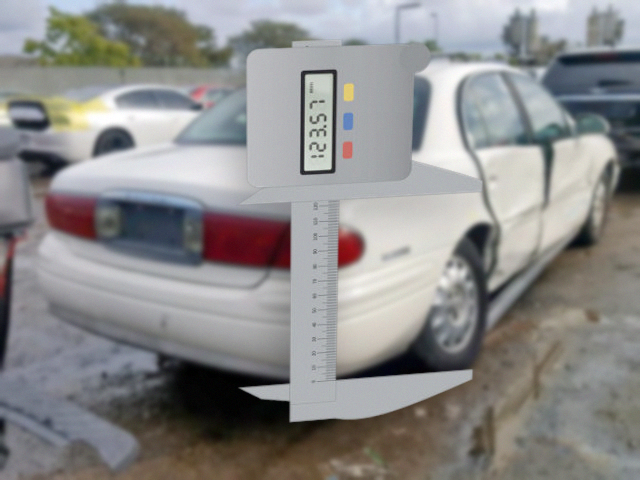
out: 123.57 mm
